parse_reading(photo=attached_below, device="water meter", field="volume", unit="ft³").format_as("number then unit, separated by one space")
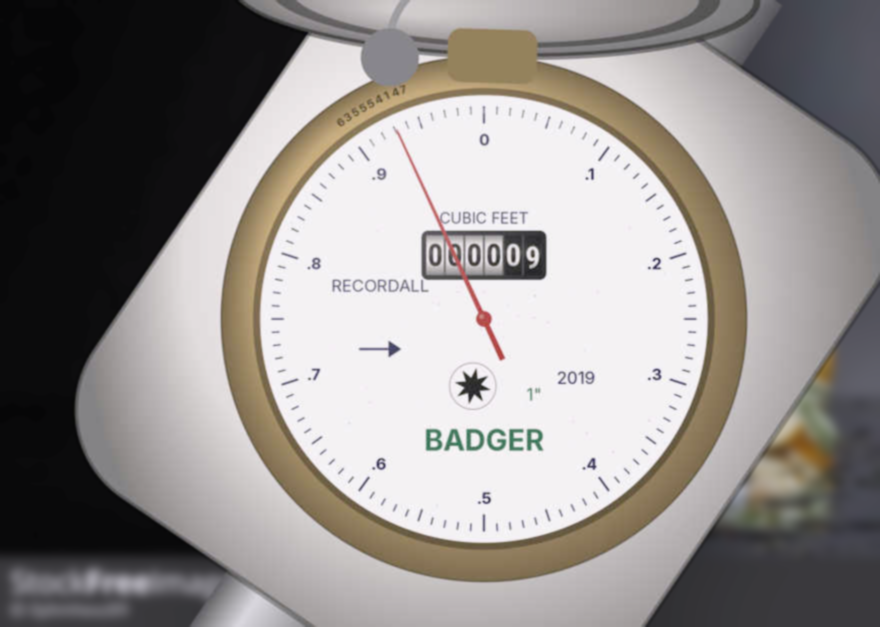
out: 8.93 ft³
